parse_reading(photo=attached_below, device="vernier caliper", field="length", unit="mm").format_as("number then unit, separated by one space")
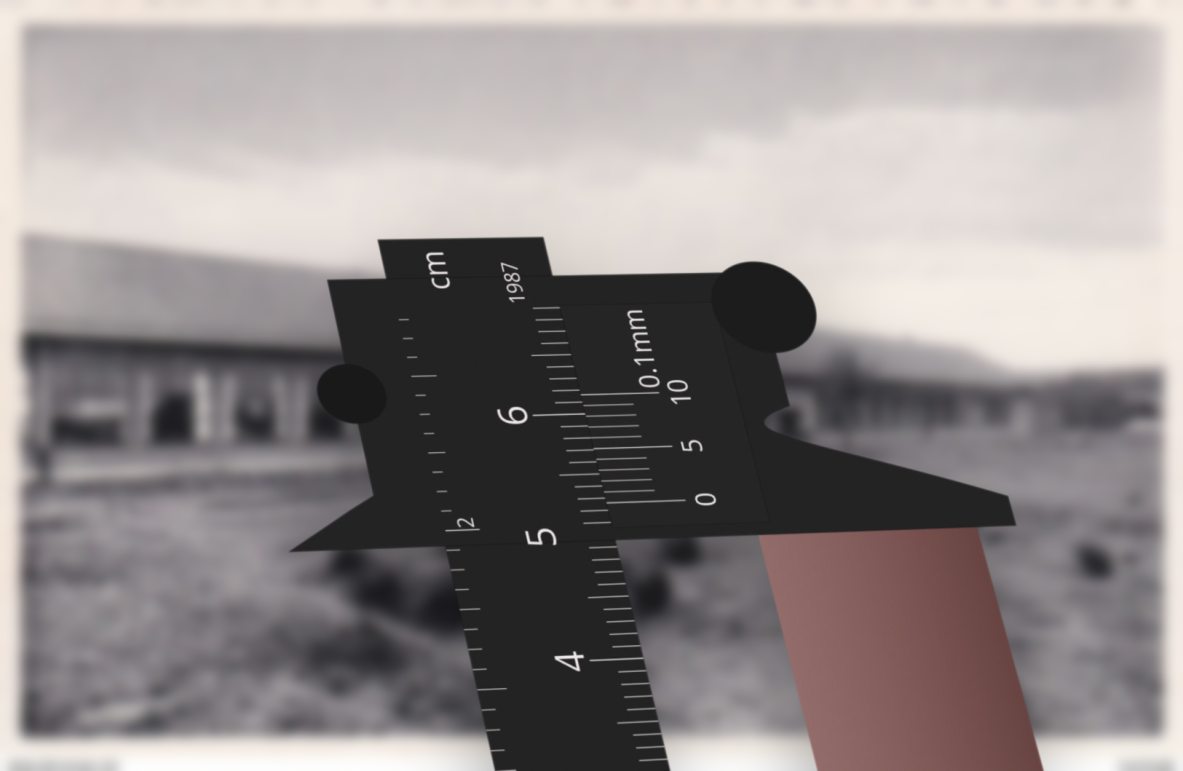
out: 52.6 mm
